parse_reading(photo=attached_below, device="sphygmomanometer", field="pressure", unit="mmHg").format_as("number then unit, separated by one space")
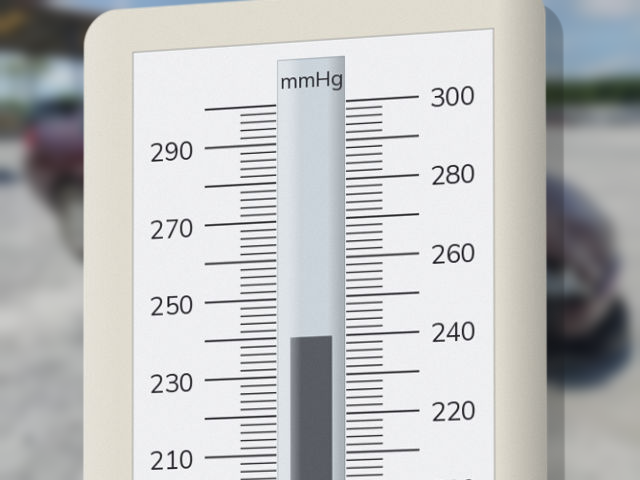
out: 240 mmHg
